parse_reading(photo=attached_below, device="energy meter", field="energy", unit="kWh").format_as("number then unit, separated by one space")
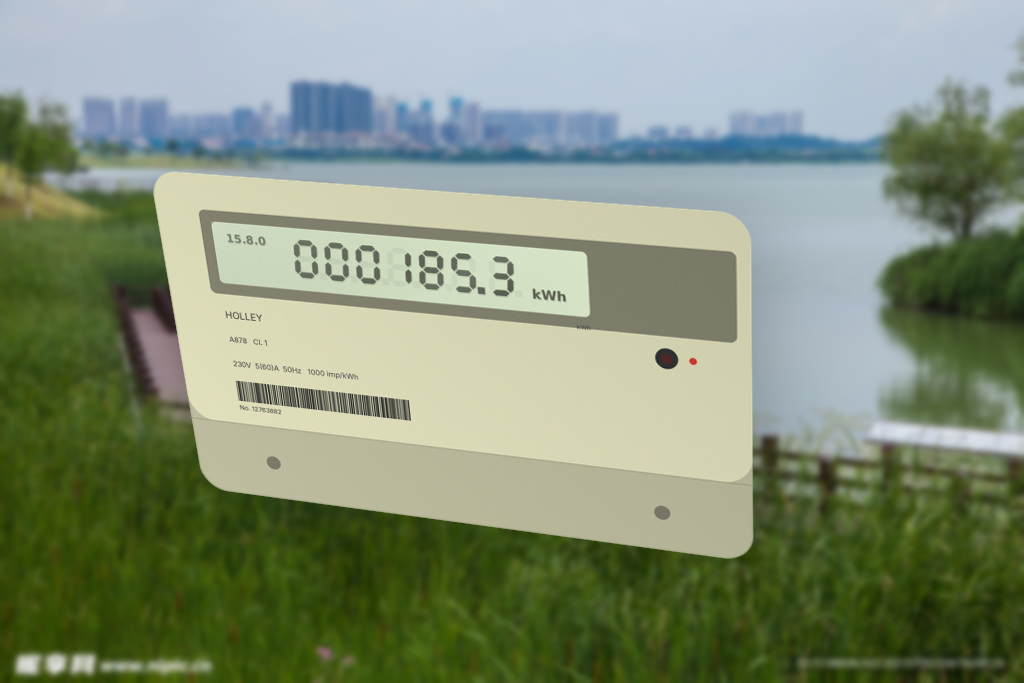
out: 185.3 kWh
